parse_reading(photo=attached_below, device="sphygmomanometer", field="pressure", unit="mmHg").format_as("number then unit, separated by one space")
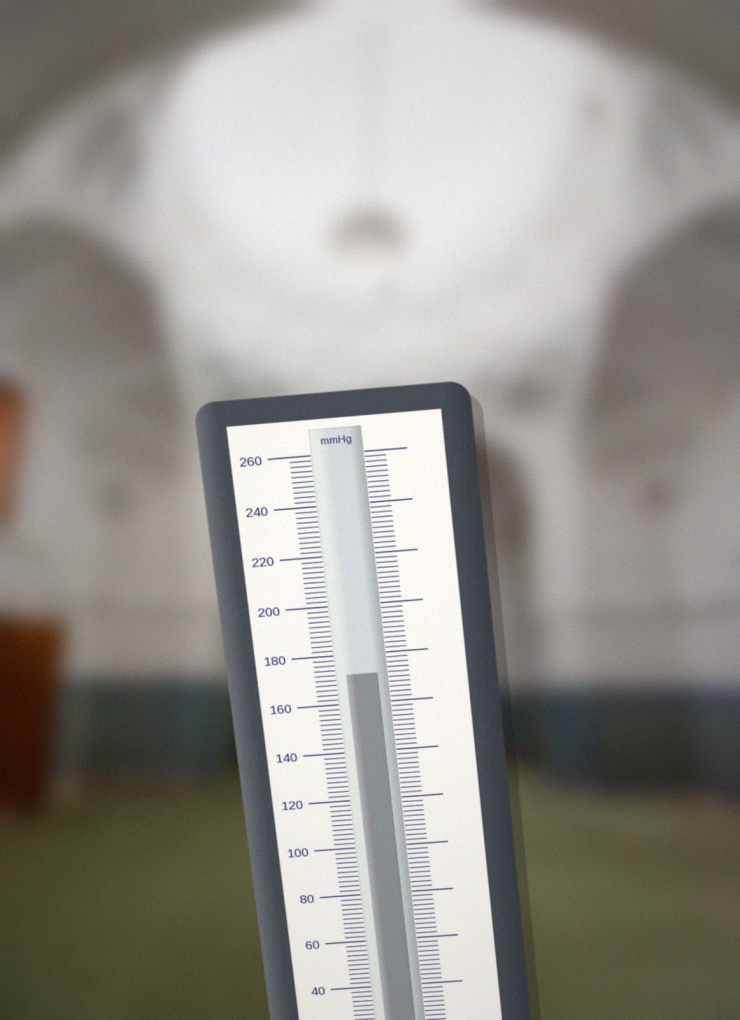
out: 172 mmHg
